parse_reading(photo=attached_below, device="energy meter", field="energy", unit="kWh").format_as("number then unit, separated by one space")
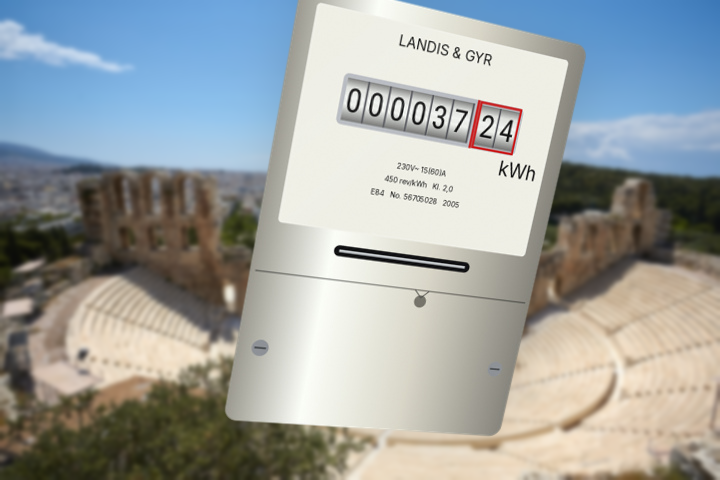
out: 37.24 kWh
